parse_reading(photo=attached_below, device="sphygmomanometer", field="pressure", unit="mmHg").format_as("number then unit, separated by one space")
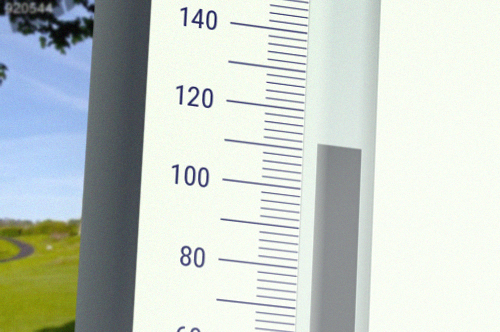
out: 112 mmHg
